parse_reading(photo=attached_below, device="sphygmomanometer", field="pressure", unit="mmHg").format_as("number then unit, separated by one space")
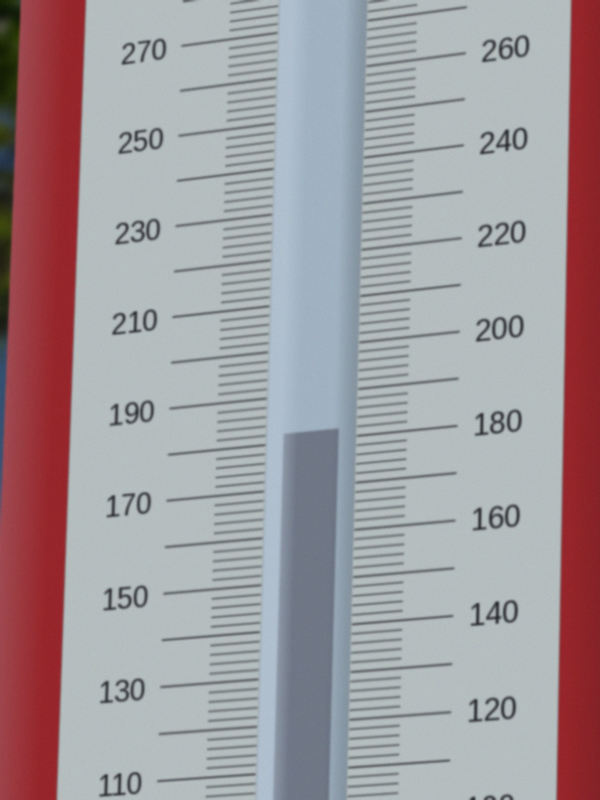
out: 182 mmHg
